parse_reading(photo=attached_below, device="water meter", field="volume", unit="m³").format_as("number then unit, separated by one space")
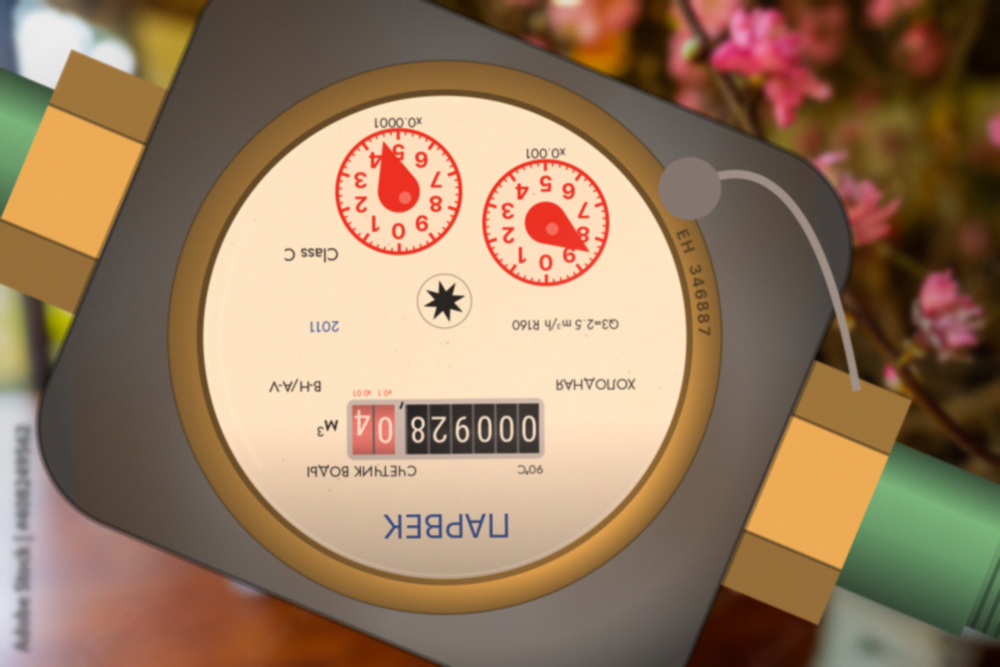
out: 928.0384 m³
